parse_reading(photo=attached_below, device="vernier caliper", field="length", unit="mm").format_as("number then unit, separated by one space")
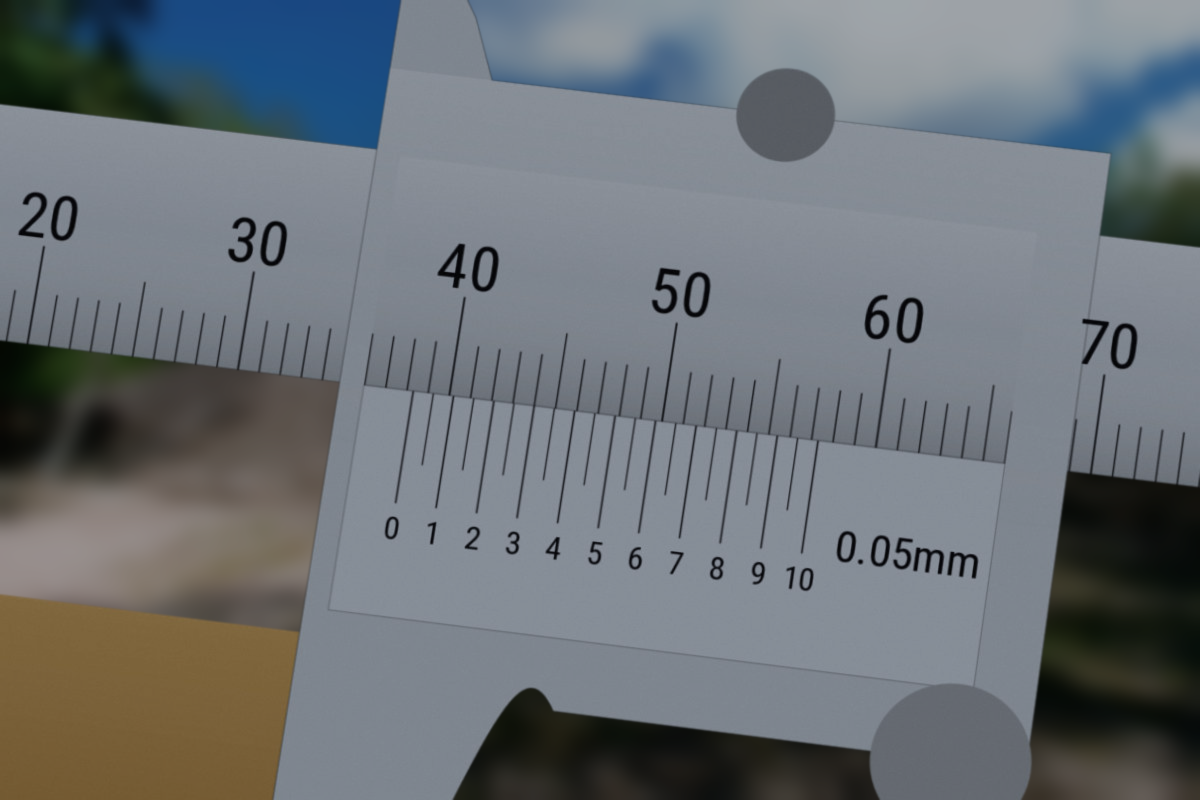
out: 38.3 mm
